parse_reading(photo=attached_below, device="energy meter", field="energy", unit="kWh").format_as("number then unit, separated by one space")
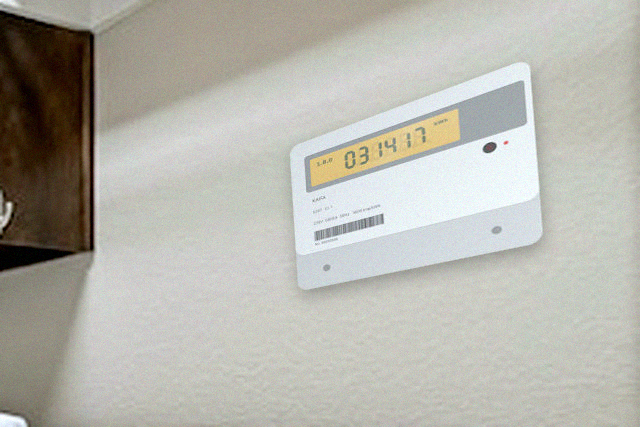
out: 31417 kWh
